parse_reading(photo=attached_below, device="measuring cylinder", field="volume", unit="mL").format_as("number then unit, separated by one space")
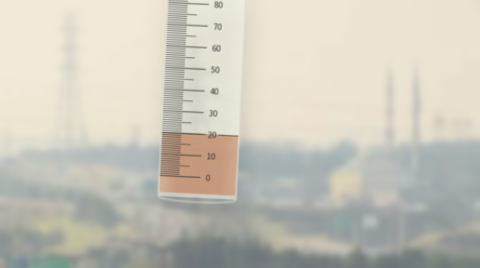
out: 20 mL
